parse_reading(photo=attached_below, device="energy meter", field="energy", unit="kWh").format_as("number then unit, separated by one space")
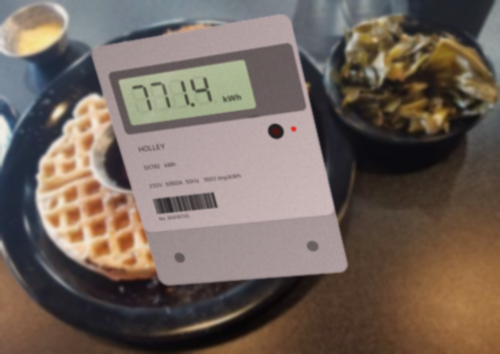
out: 771.4 kWh
